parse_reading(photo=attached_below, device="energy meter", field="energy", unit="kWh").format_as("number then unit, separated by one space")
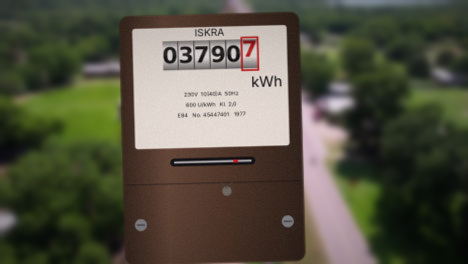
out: 3790.7 kWh
